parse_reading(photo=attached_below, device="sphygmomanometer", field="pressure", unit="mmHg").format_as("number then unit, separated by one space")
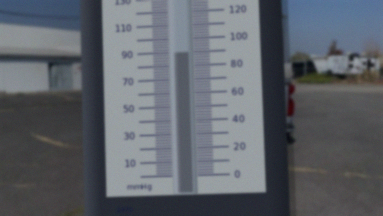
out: 90 mmHg
